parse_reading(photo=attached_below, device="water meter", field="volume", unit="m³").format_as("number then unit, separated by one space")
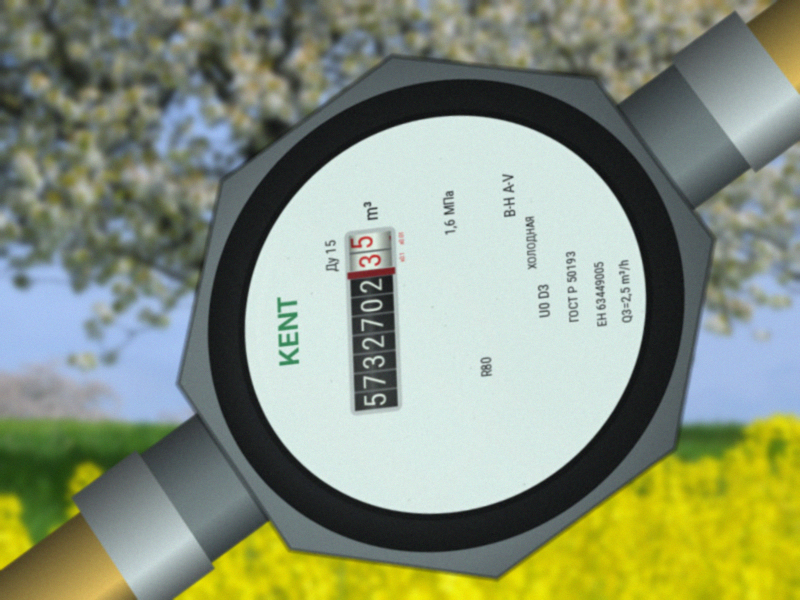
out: 5732702.35 m³
